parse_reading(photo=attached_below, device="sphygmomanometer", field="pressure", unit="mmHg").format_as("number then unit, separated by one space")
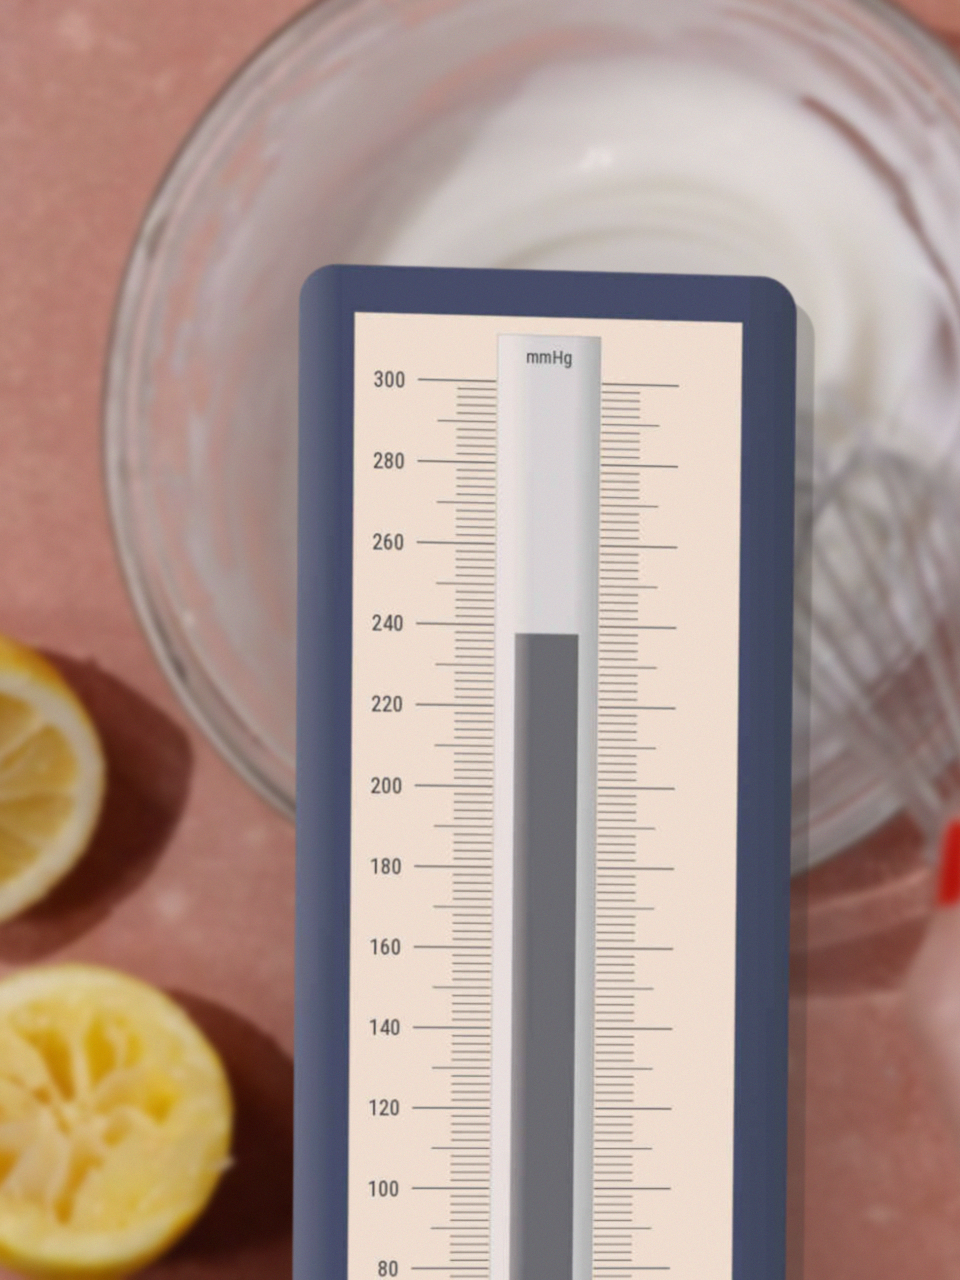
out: 238 mmHg
